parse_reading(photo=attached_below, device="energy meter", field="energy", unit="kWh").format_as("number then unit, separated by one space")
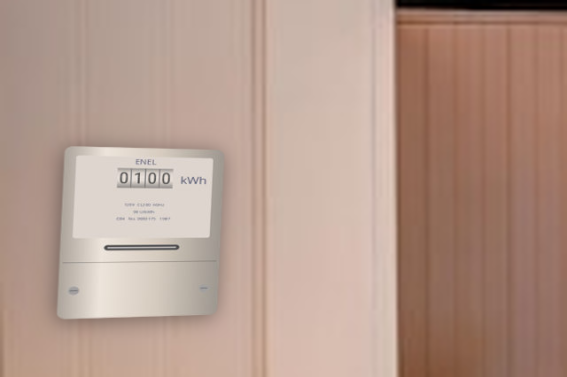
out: 100 kWh
